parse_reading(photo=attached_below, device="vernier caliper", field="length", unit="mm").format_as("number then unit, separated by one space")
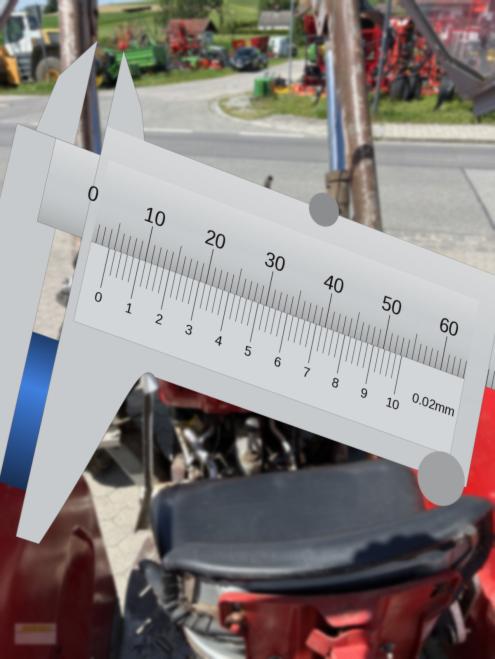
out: 4.2 mm
